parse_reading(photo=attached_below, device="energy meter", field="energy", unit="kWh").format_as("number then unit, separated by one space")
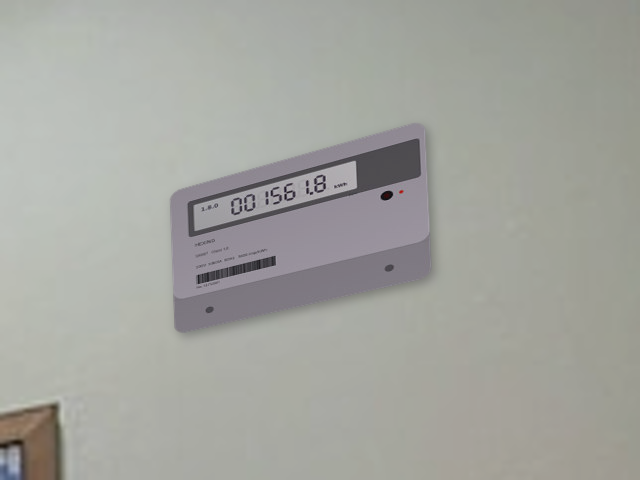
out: 1561.8 kWh
